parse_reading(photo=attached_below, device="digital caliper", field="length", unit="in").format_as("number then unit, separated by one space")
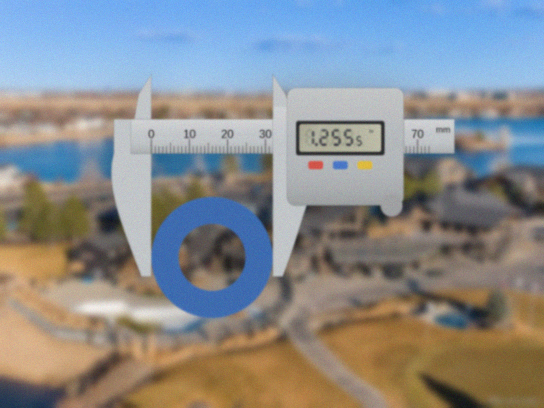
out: 1.2555 in
